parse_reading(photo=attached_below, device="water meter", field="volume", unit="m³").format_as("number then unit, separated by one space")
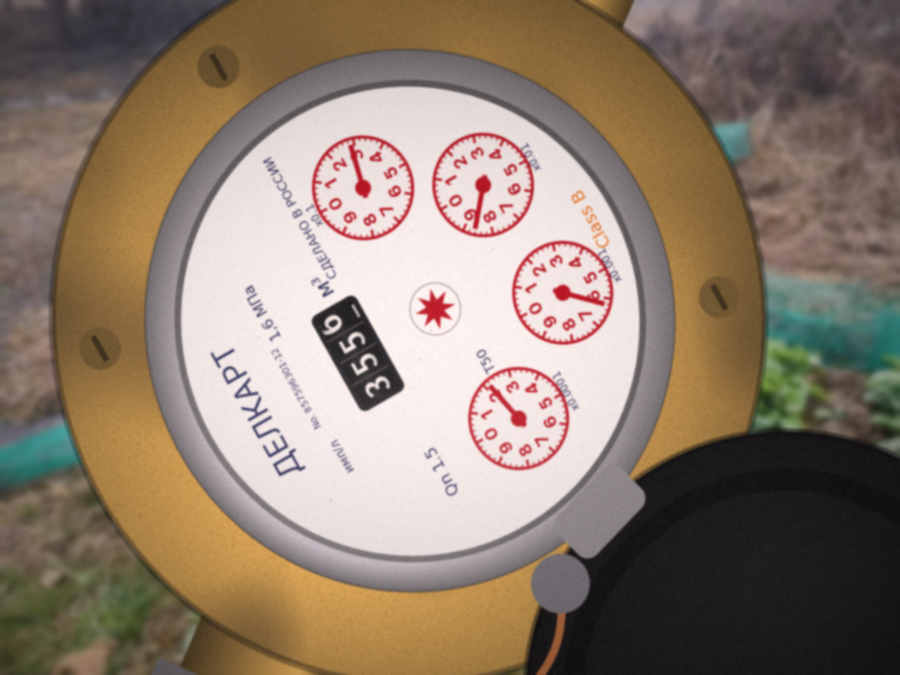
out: 3556.2862 m³
